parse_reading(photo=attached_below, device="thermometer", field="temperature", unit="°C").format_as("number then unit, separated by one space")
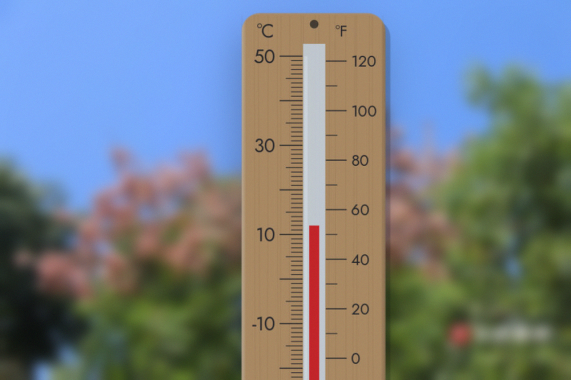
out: 12 °C
